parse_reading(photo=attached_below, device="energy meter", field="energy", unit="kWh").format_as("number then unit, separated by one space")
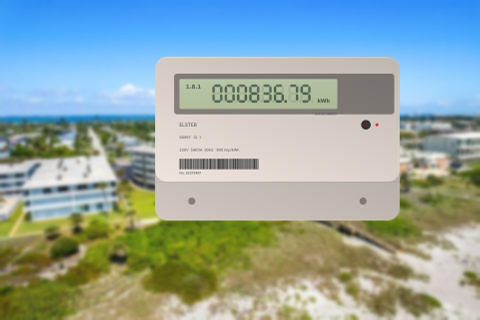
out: 836.79 kWh
